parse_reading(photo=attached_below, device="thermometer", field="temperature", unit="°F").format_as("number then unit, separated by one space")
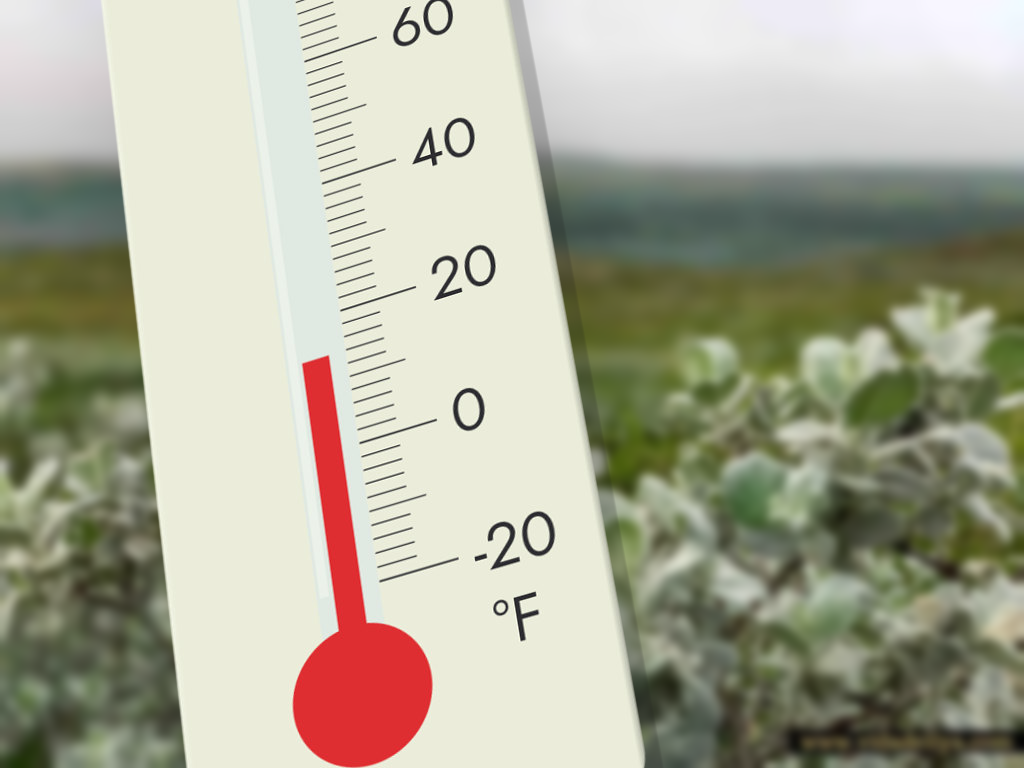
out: 14 °F
